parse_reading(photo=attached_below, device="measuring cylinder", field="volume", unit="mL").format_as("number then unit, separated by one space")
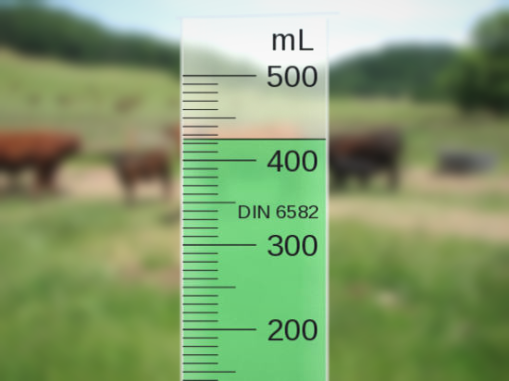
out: 425 mL
